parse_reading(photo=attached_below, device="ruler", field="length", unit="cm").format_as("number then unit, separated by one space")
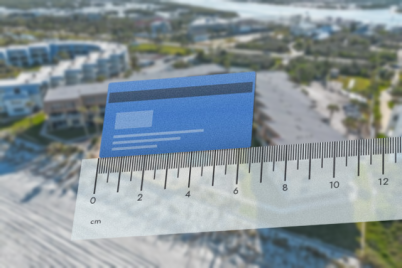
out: 6.5 cm
